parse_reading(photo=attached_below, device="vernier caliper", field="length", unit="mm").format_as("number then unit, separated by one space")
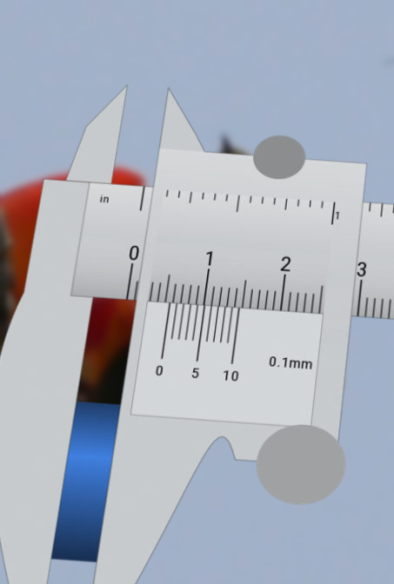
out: 5.6 mm
